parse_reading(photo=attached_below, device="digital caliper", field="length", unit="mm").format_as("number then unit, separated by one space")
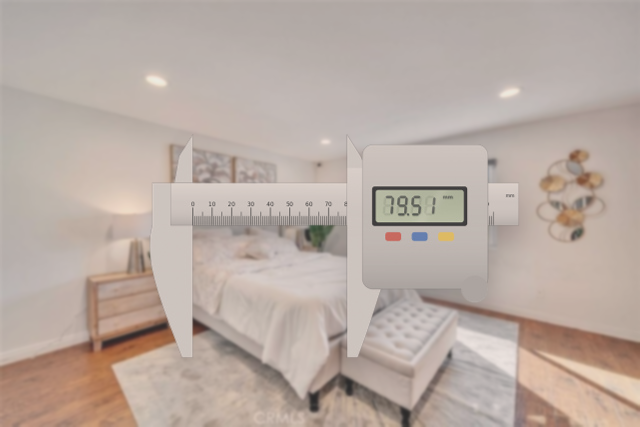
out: 79.51 mm
